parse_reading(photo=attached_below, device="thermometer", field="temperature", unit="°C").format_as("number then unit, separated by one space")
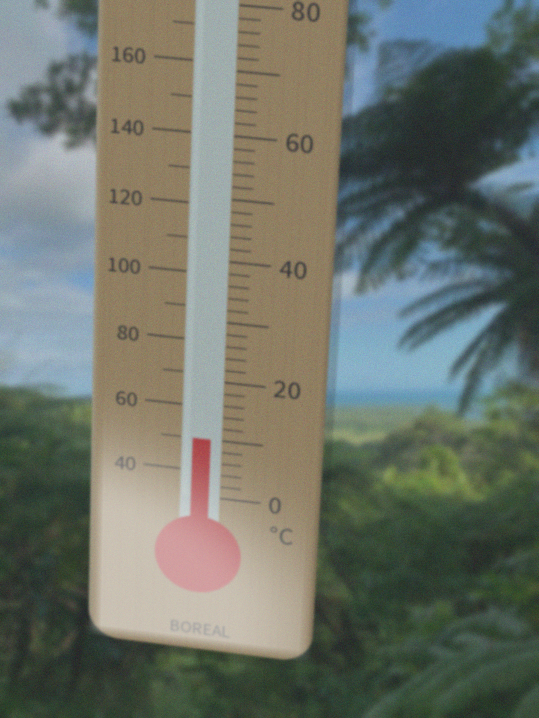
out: 10 °C
